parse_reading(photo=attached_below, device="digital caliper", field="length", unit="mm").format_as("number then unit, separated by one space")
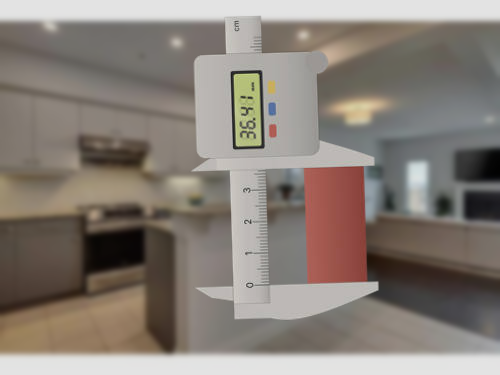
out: 36.41 mm
